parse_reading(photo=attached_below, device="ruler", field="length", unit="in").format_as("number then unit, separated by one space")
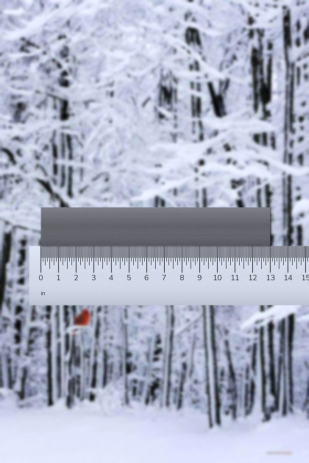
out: 13 in
